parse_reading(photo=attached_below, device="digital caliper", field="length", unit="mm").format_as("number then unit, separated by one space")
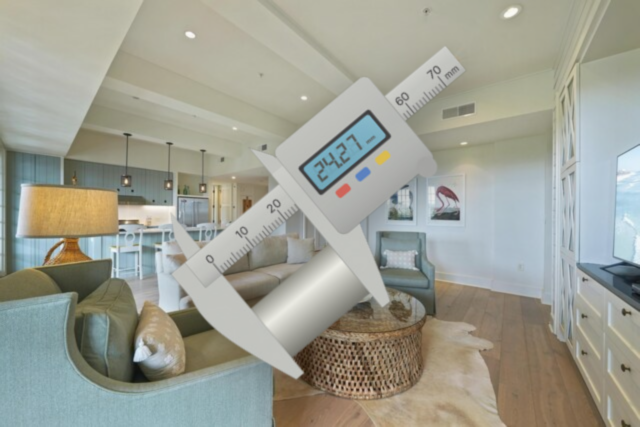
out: 24.27 mm
